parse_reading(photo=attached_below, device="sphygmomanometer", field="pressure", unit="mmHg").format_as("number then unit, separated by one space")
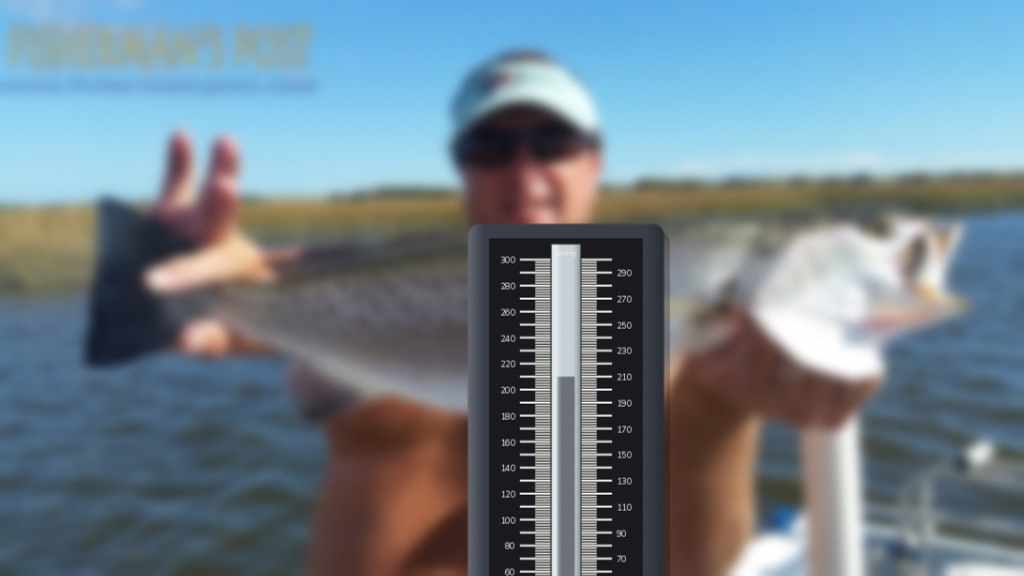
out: 210 mmHg
